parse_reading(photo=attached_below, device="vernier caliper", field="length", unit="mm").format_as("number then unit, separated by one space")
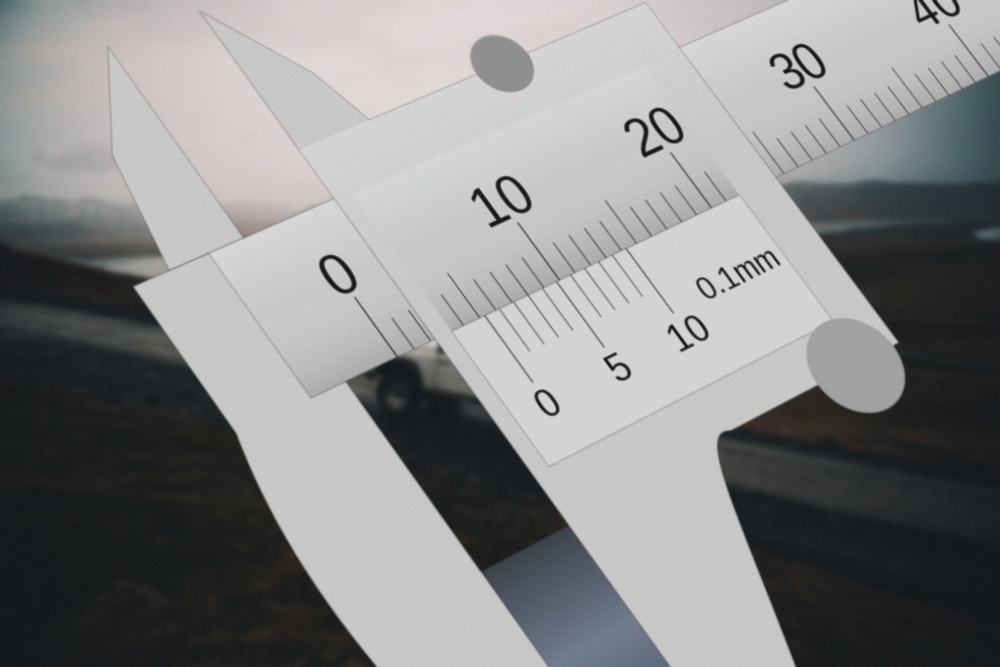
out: 5.3 mm
